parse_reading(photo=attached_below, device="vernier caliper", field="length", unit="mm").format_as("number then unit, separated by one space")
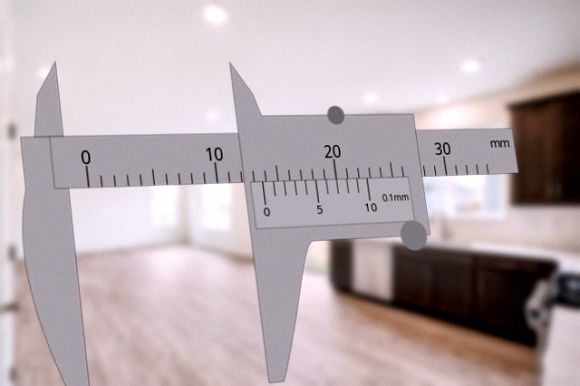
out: 13.7 mm
